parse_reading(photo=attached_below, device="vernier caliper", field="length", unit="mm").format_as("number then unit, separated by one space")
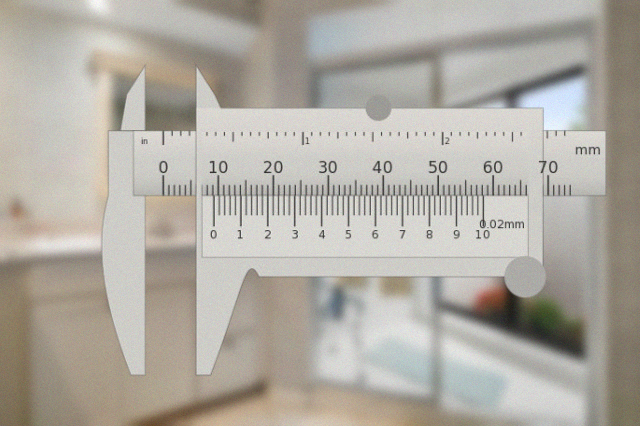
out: 9.2 mm
